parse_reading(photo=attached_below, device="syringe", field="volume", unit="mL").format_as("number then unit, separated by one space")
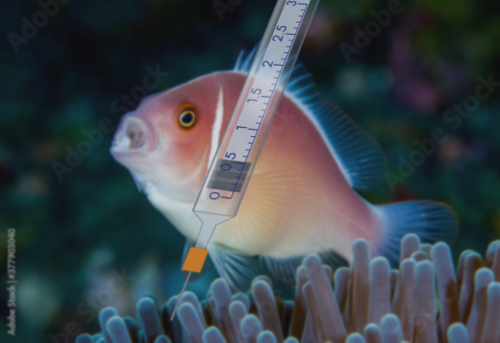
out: 0.1 mL
